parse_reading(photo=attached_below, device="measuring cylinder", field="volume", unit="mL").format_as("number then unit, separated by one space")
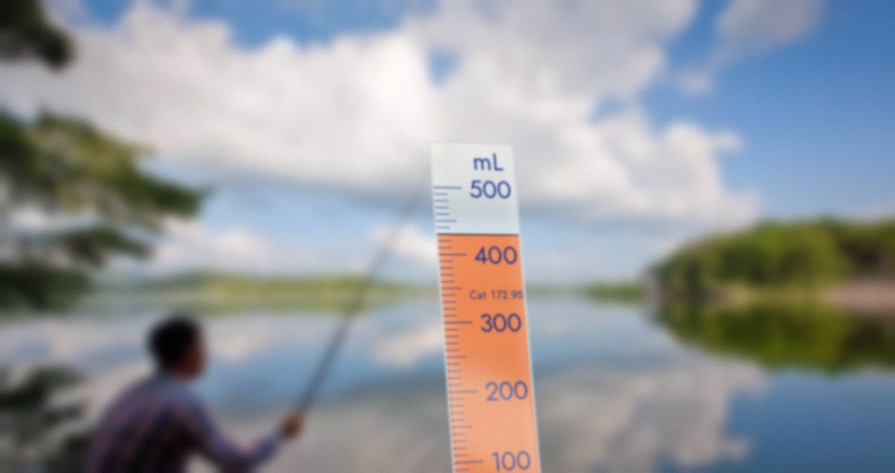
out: 430 mL
